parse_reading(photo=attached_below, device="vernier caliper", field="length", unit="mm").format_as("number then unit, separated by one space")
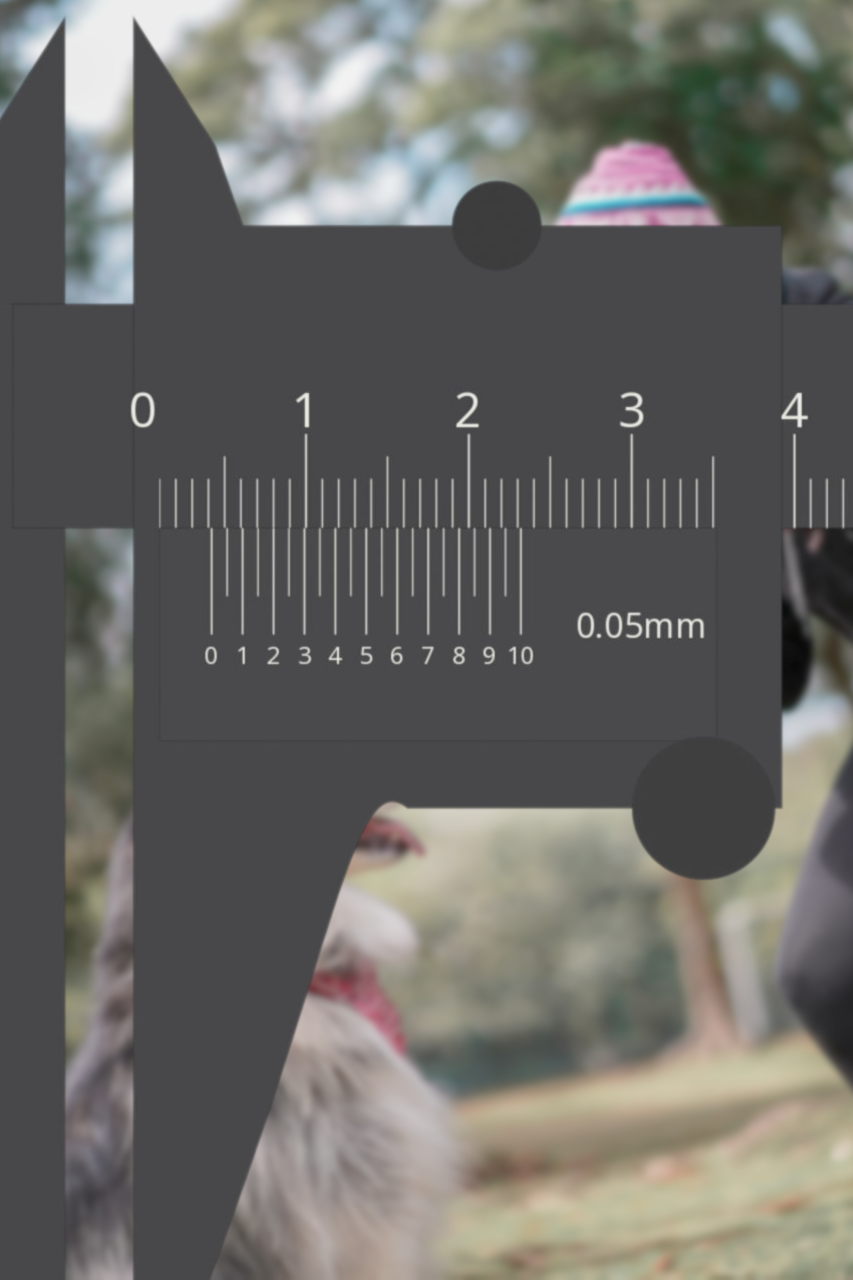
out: 4.2 mm
